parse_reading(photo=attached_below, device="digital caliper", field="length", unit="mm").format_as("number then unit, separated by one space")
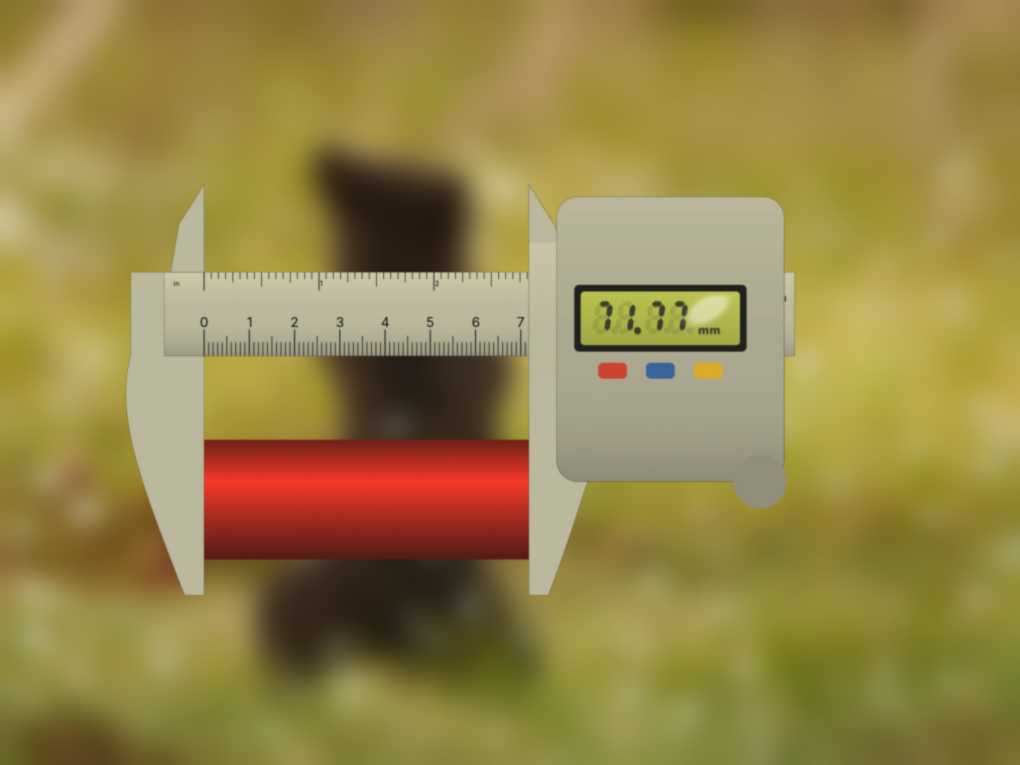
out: 71.77 mm
